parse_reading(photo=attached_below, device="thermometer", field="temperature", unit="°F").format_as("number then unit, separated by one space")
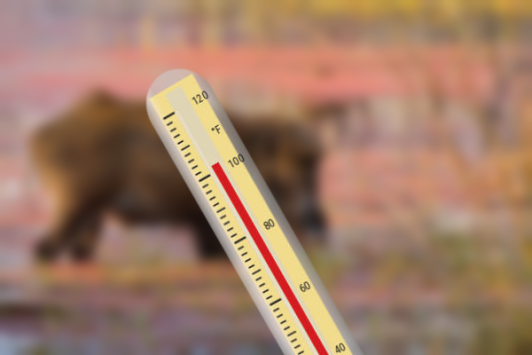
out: 102 °F
